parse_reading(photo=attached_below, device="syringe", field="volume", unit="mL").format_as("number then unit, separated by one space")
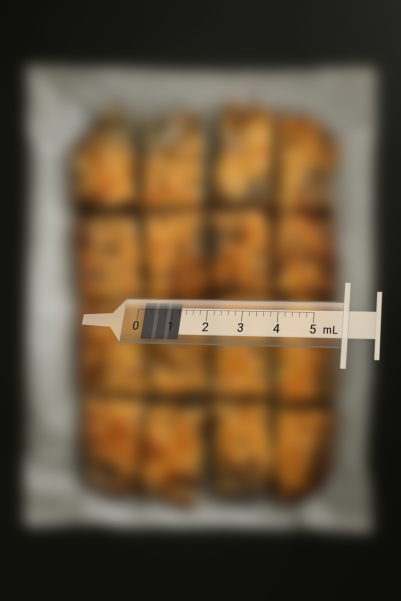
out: 0.2 mL
